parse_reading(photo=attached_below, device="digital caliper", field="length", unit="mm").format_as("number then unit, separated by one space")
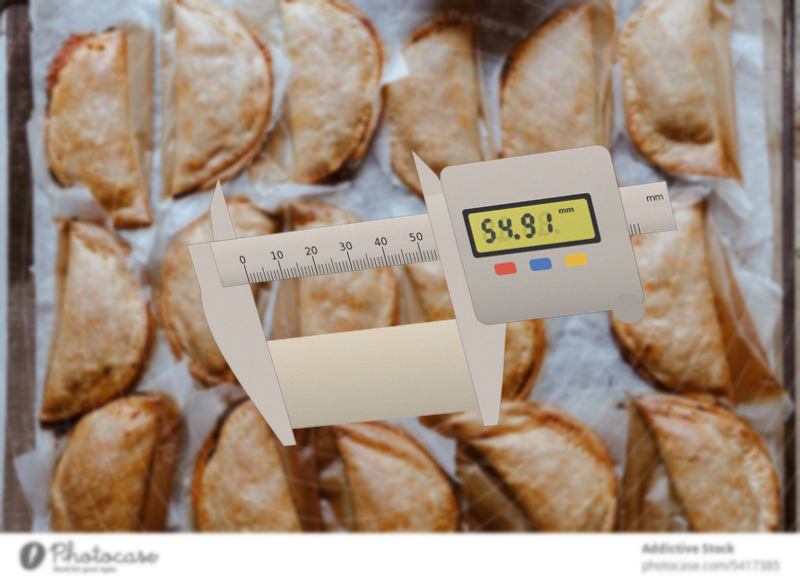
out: 54.91 mm
